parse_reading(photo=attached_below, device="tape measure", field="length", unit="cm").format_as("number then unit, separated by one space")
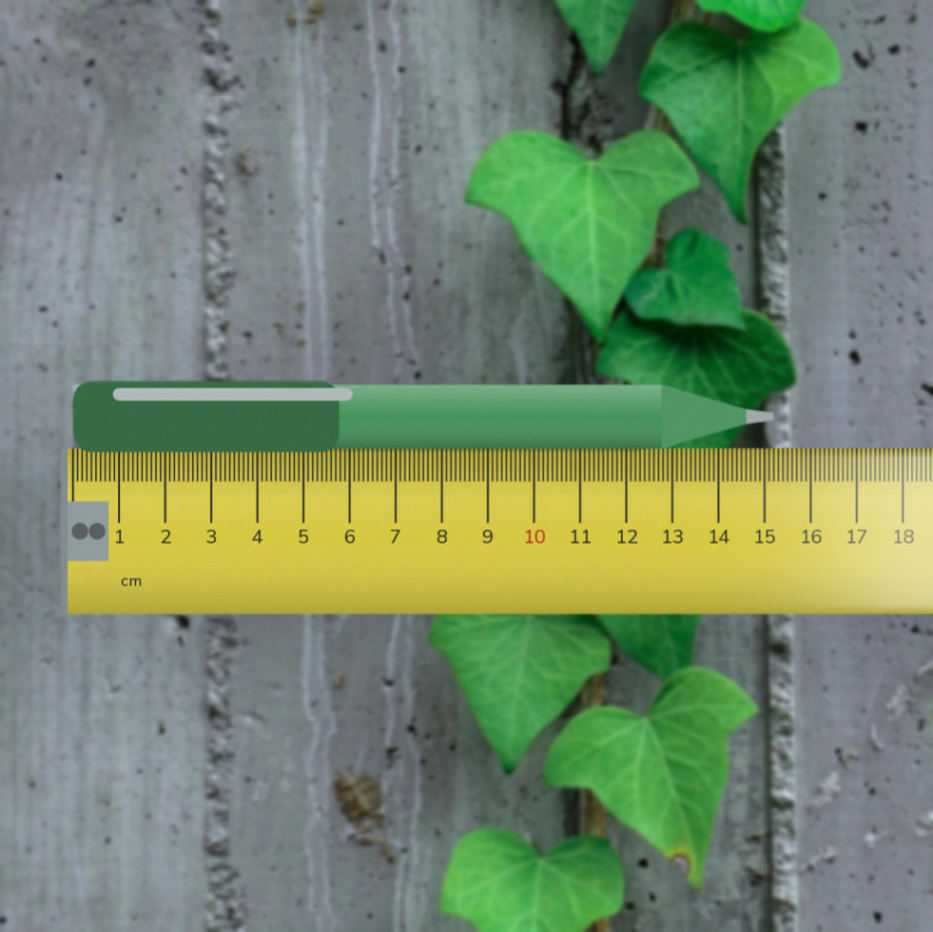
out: 15.2 cm
